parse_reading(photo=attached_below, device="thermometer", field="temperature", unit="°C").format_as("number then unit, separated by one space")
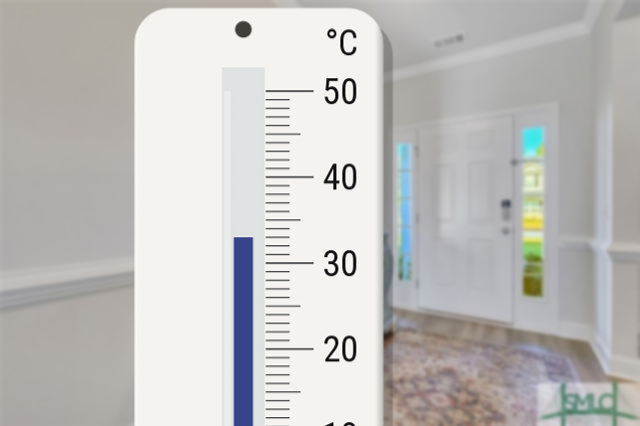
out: 33 °C
